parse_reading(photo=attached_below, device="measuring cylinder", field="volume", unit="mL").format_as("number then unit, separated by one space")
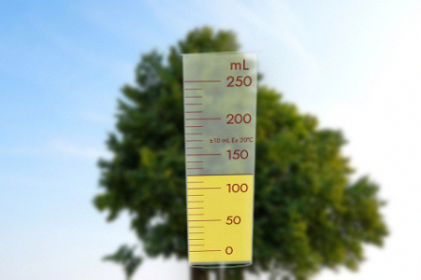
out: 120 mL
